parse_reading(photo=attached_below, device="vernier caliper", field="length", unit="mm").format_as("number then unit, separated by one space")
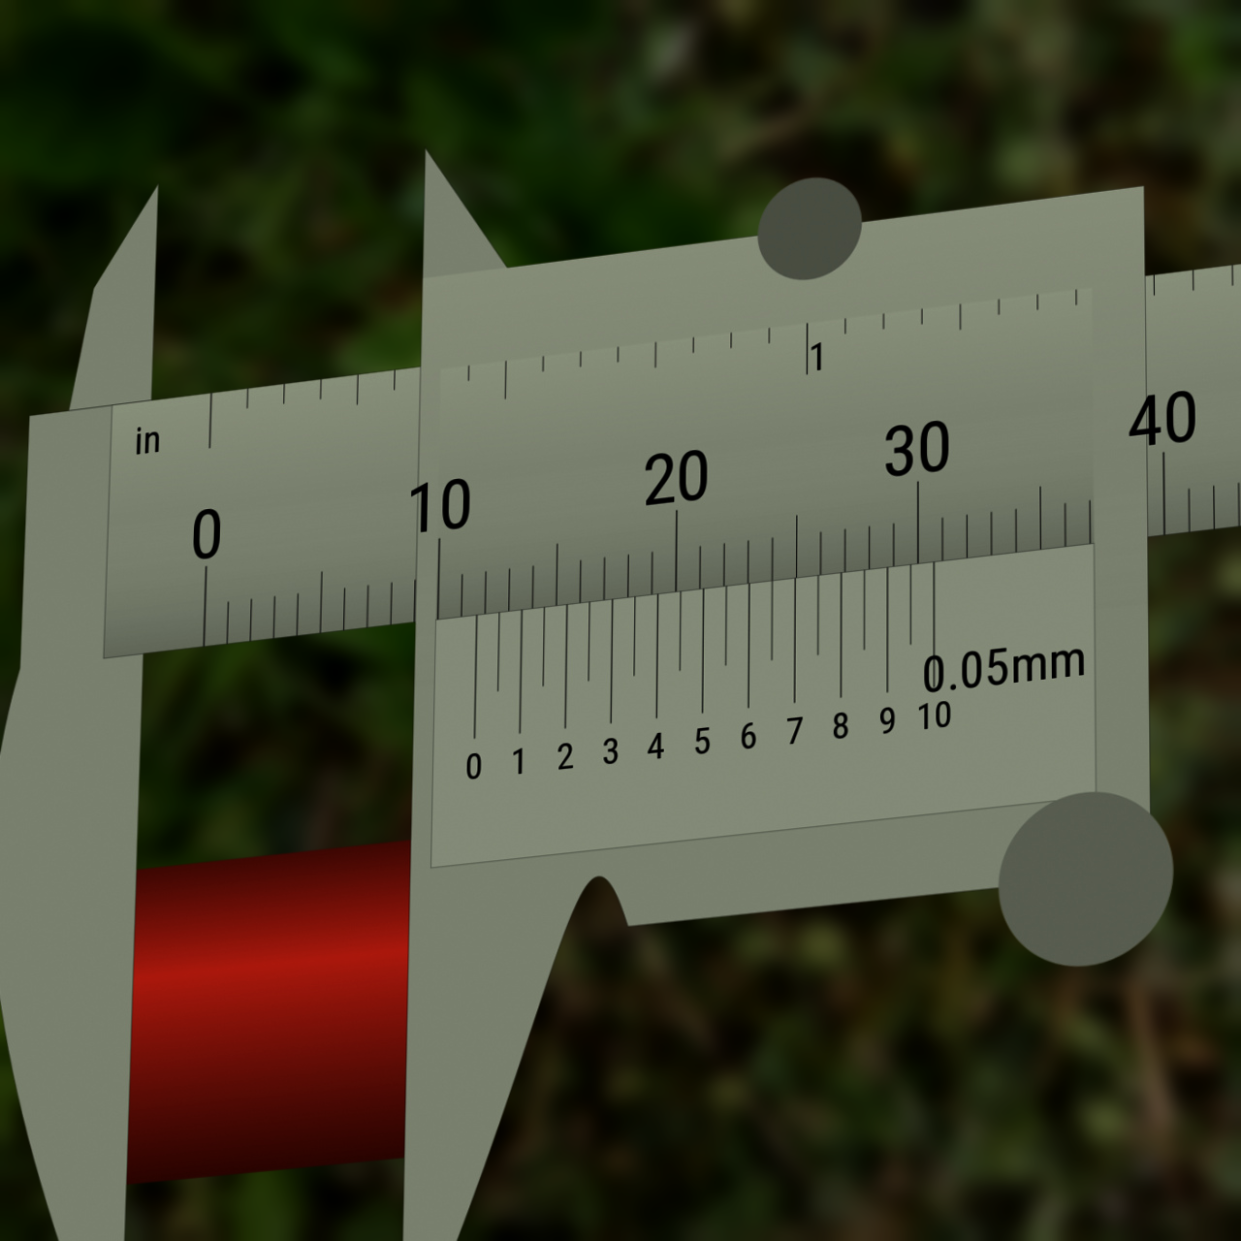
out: 11.65 mm
